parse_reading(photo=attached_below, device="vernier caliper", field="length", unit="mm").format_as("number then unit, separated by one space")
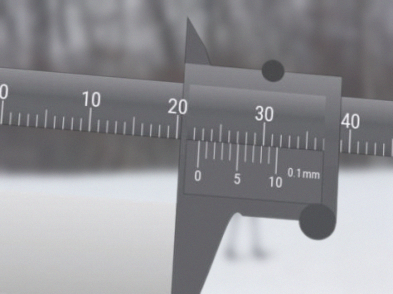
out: 22.6 mm
